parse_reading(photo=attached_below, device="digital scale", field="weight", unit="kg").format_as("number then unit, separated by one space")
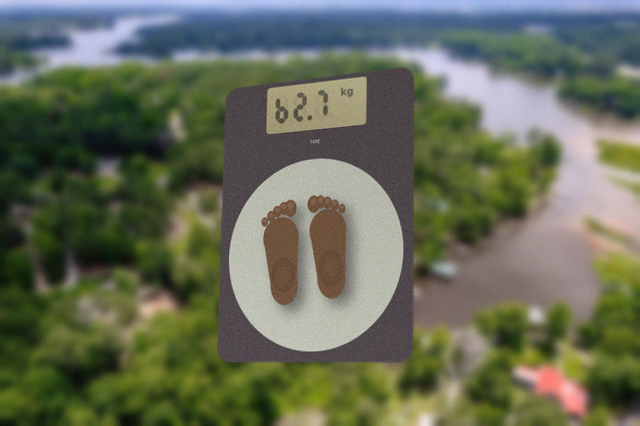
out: 62.7 kg
